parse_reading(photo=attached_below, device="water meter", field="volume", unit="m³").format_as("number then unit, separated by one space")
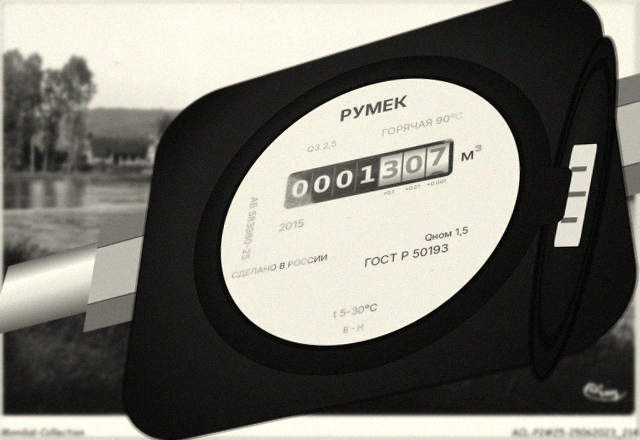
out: 1.307 m³
